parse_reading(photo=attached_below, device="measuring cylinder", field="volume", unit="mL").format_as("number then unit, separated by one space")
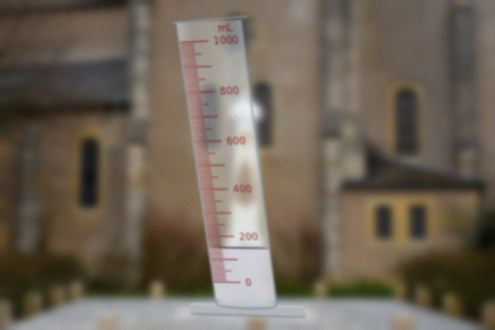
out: 150 mL
